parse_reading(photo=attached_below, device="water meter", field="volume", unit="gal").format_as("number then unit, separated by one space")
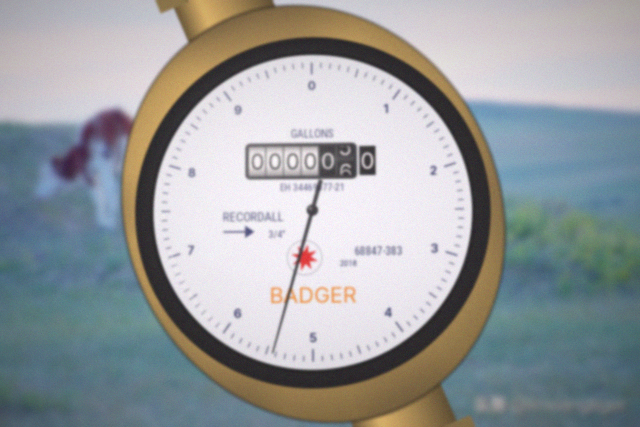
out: 55.4 gal
